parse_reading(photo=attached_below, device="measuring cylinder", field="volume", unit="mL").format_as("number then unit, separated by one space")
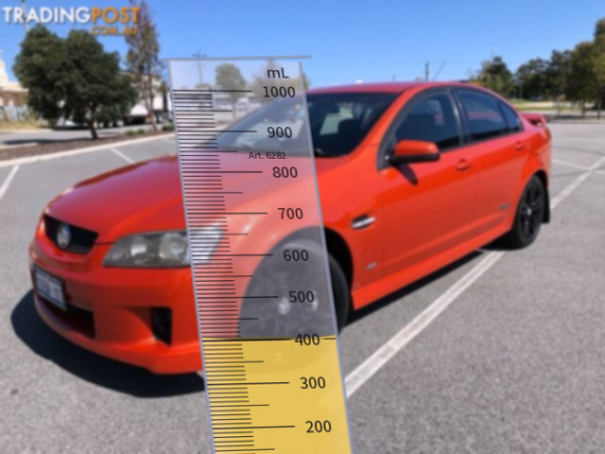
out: 400 mL
